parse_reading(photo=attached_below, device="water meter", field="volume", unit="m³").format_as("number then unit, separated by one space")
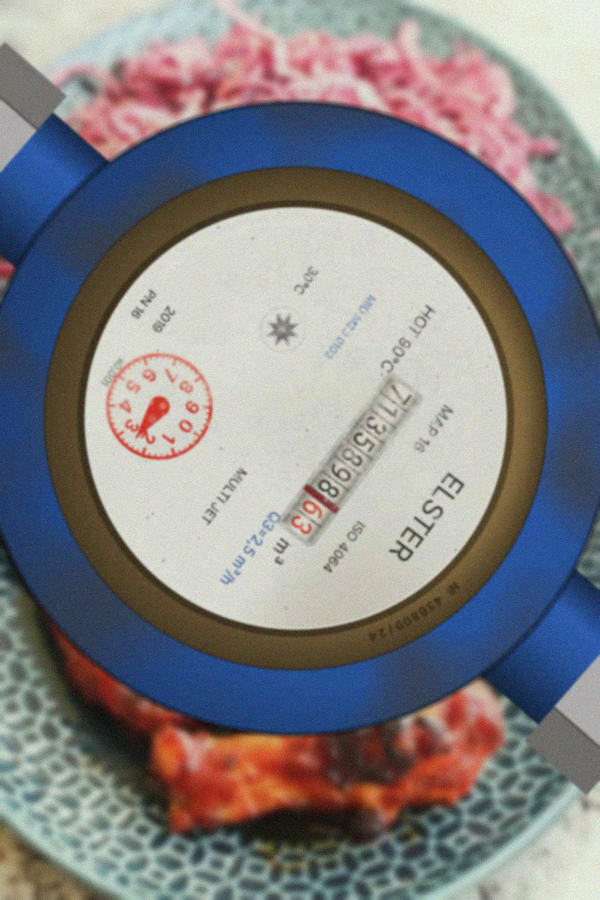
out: 7135898.632 m³
